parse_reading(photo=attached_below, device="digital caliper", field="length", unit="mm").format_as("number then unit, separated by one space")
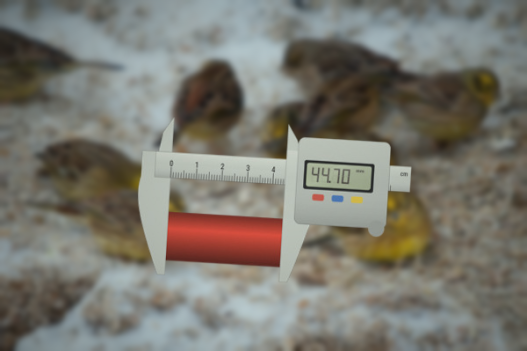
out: 44.70 mm
